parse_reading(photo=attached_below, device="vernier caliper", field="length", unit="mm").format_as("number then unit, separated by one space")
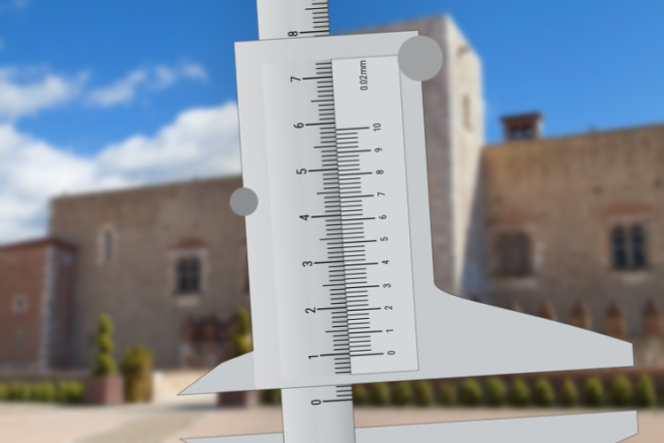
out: 9.5 mm
